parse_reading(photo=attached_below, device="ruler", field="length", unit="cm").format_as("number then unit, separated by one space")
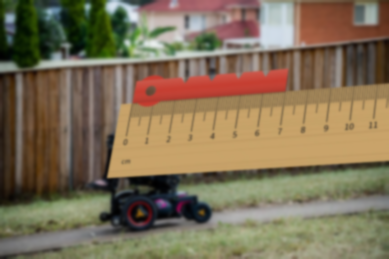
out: 7 cm
